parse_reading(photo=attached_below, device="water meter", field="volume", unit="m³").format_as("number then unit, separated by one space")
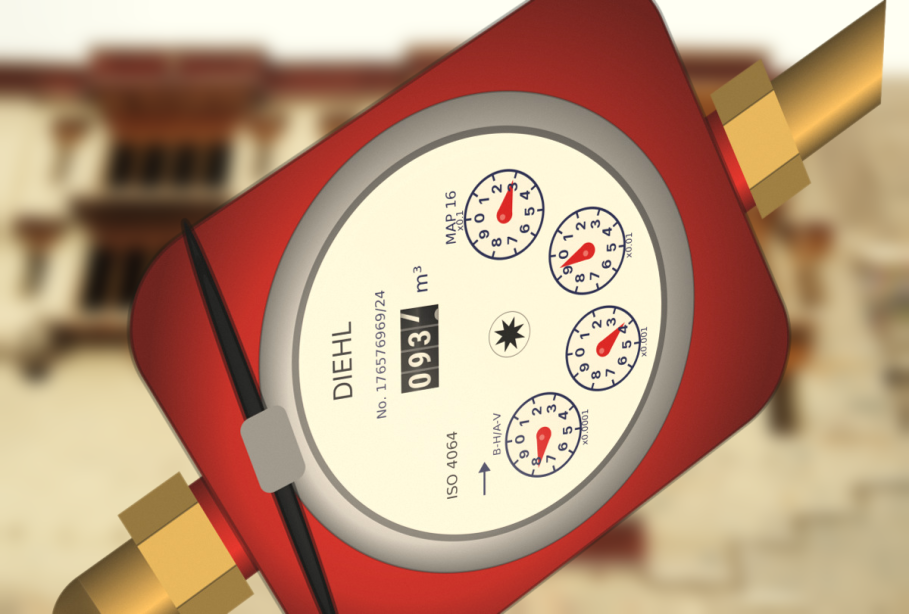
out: 937.2937 m³
